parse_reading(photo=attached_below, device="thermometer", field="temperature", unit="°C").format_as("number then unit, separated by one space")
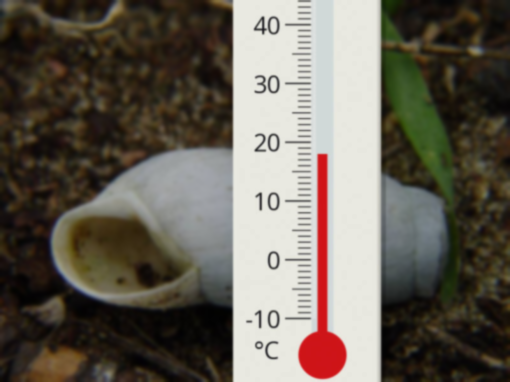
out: 18 °C
